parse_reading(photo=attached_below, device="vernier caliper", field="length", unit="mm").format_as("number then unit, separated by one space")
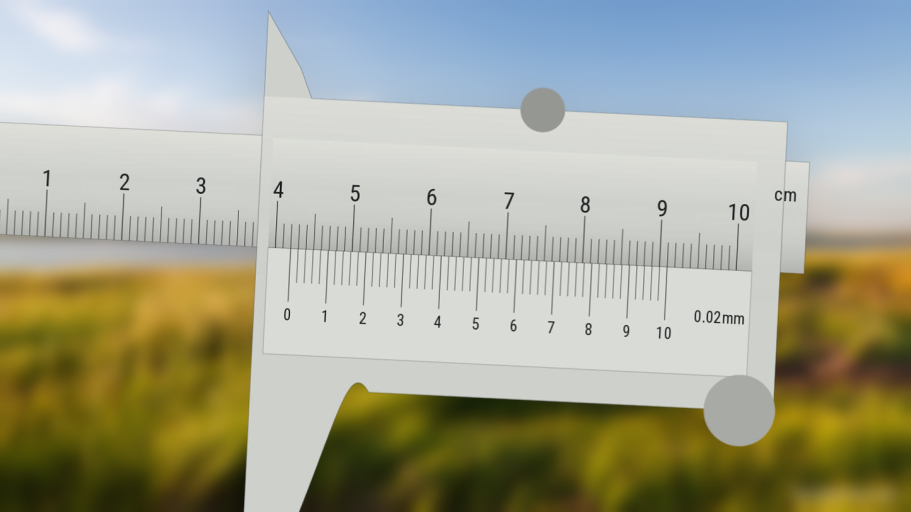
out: 42.0 mm
